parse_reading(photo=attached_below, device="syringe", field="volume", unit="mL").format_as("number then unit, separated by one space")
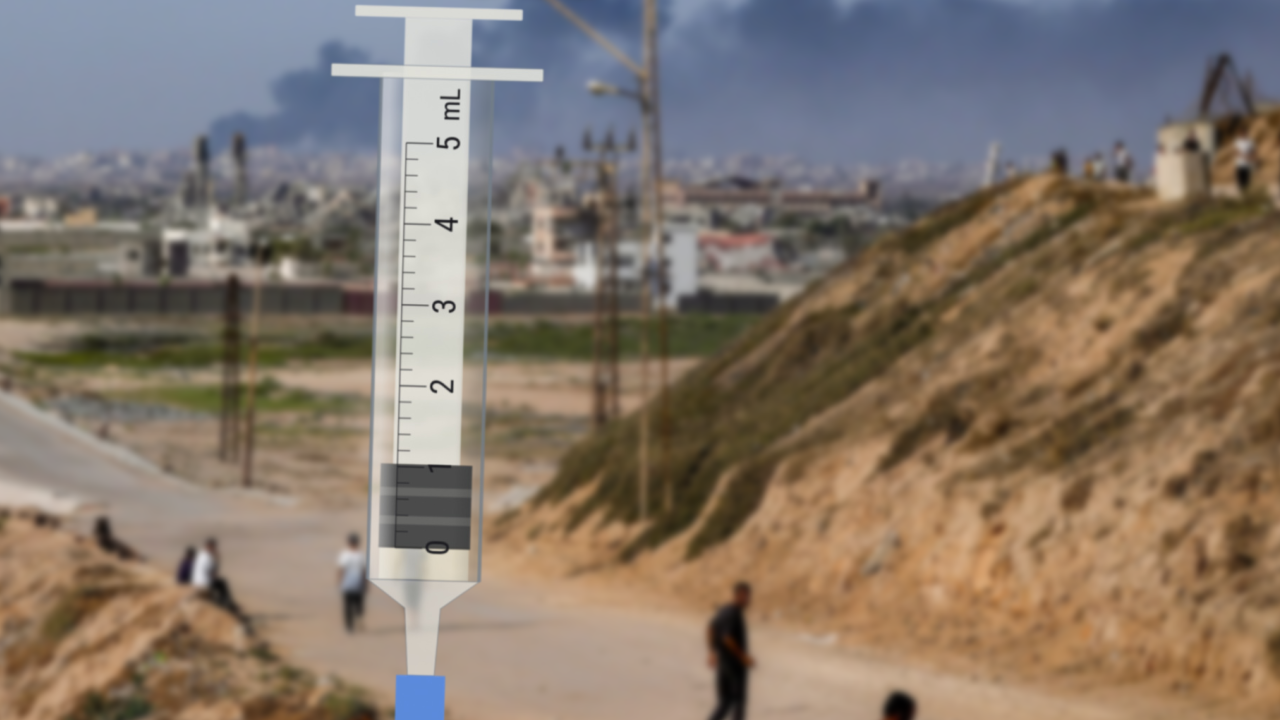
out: 0 mL
